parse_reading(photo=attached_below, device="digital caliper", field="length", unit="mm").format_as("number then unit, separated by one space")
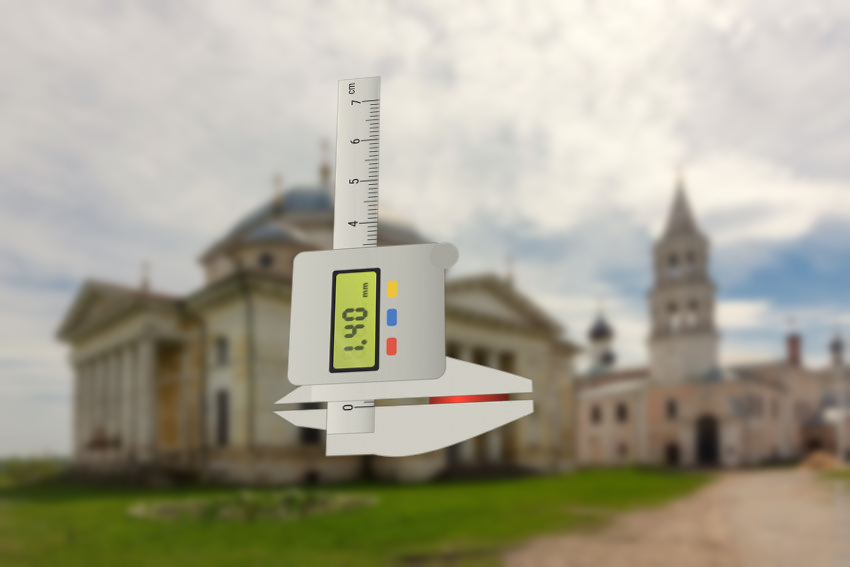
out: 1.40 mm
